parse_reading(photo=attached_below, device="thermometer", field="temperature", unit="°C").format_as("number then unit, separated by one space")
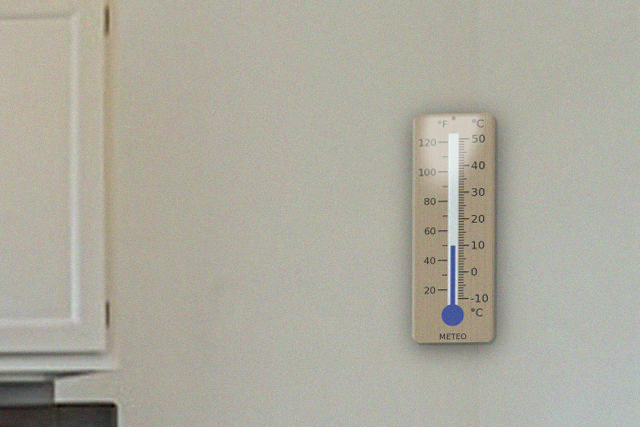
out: 10 °C
